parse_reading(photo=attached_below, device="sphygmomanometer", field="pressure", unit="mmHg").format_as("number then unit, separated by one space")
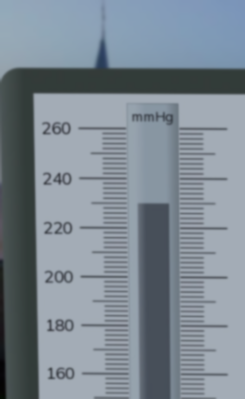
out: 230 mmHg
